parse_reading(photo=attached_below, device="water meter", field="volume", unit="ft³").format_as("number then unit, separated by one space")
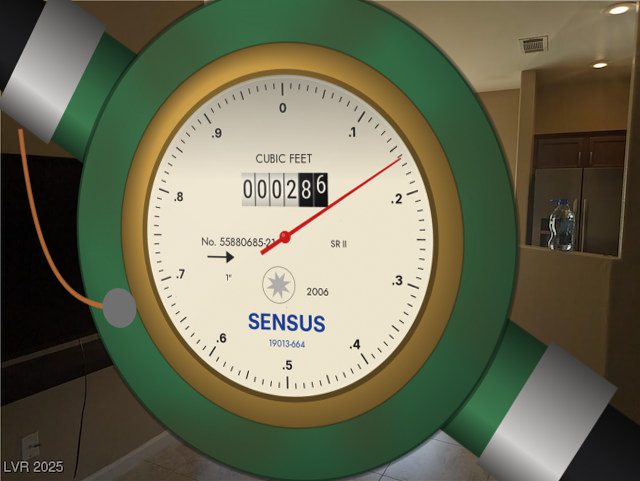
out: 286.16 ft³
